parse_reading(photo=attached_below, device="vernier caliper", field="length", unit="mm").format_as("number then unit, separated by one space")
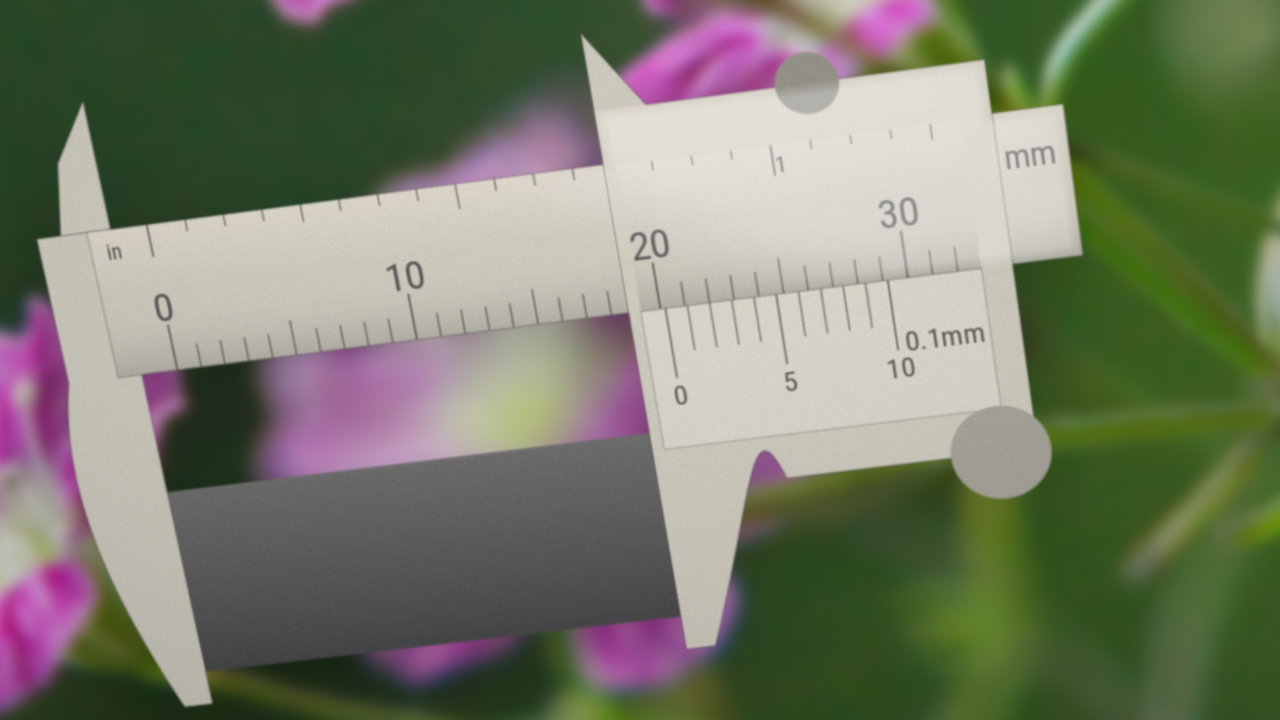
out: 20.2 mm
